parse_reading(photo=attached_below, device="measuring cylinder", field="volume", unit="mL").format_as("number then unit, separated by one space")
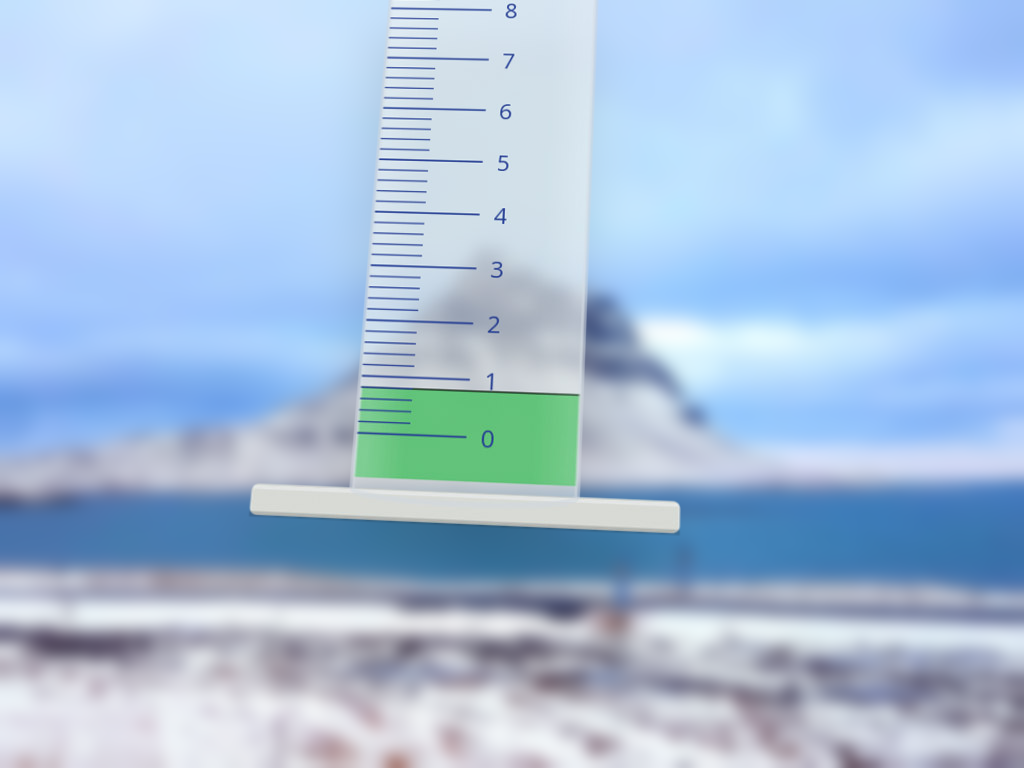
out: 0.8 mL
